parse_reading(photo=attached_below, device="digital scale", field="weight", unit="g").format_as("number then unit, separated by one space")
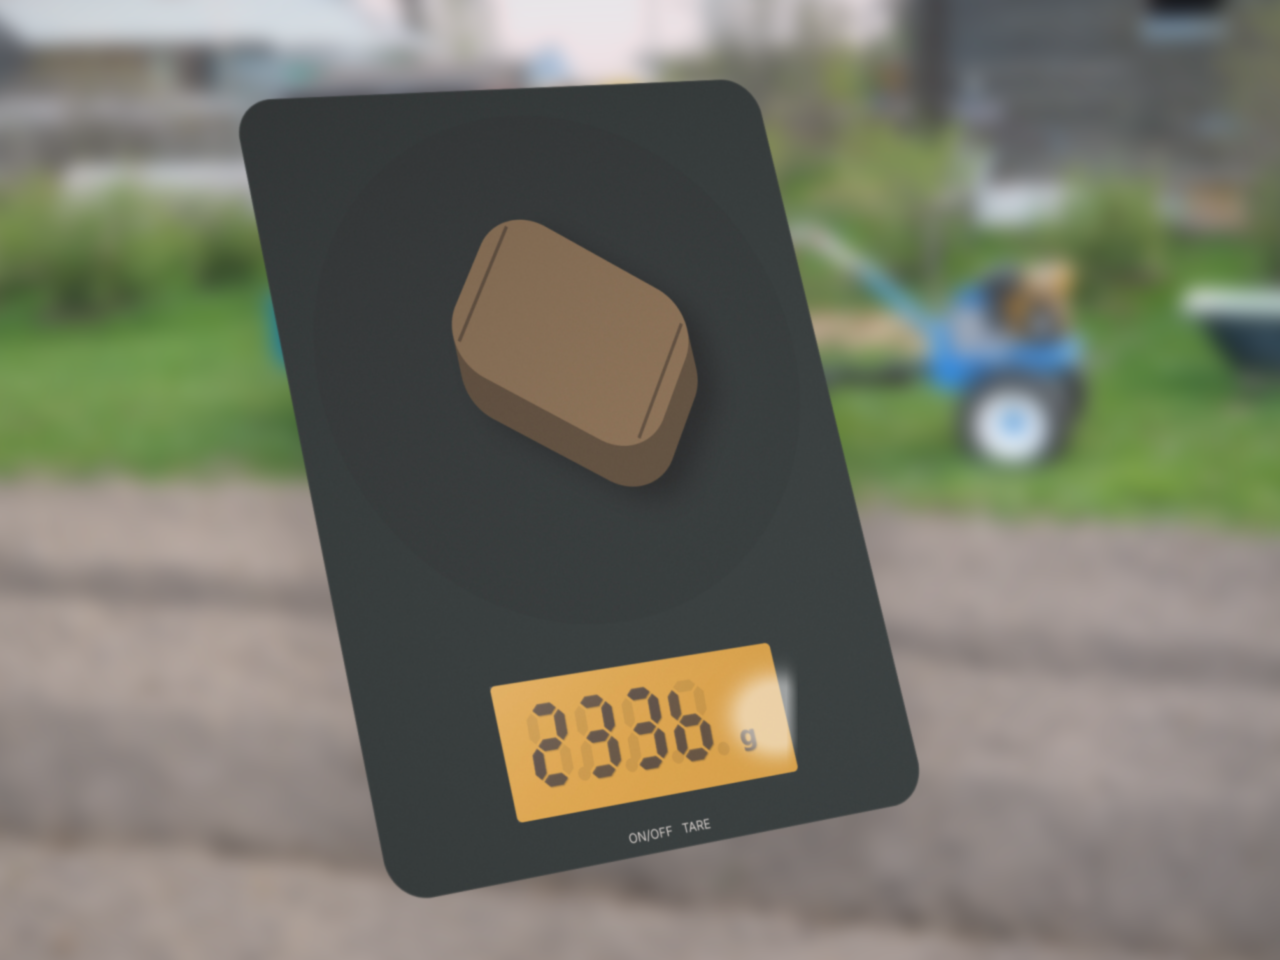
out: 2336 g
